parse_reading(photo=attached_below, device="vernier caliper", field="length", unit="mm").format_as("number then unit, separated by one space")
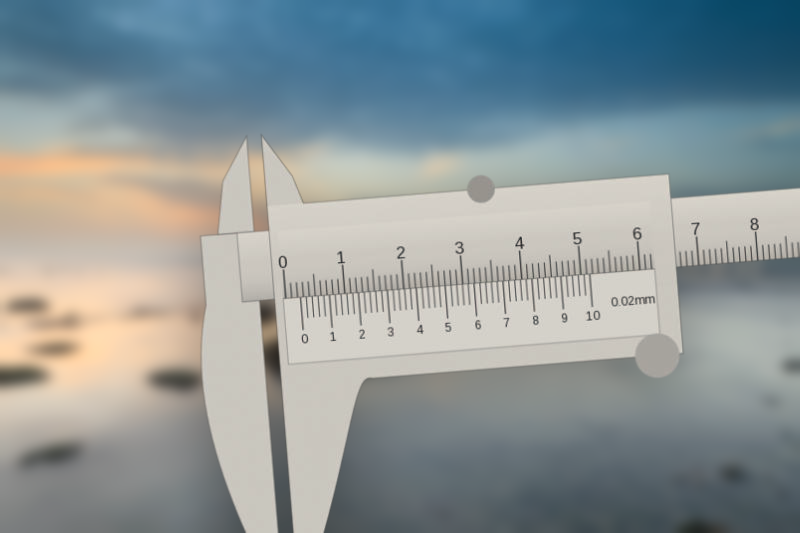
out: 2.5 mm
